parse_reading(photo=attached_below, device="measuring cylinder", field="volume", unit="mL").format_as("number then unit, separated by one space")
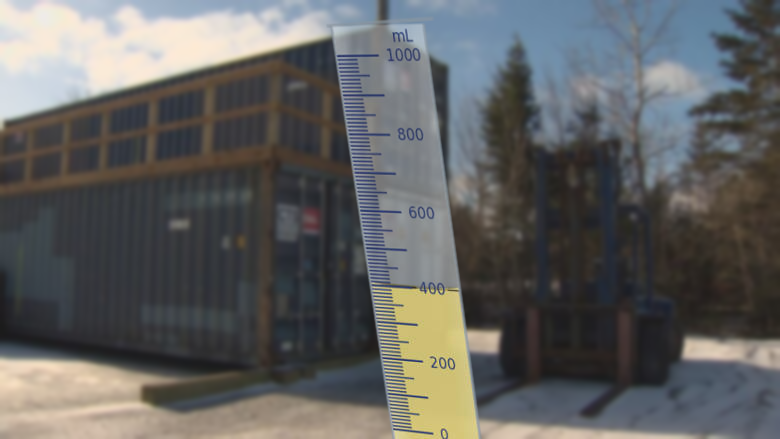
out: 400 mL
